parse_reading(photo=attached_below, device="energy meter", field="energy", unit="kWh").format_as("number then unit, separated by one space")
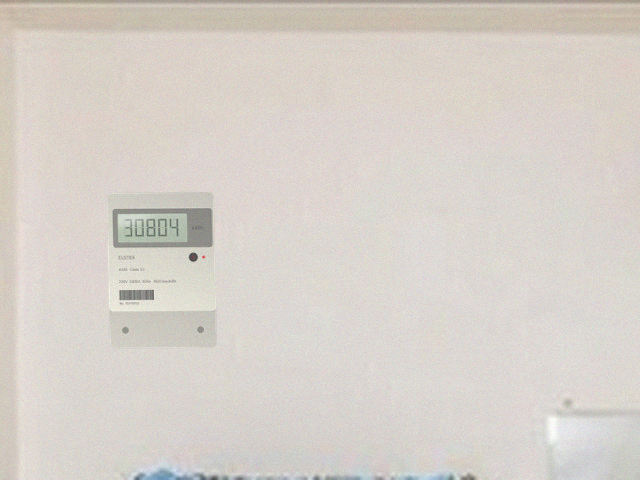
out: 30804 kWh
